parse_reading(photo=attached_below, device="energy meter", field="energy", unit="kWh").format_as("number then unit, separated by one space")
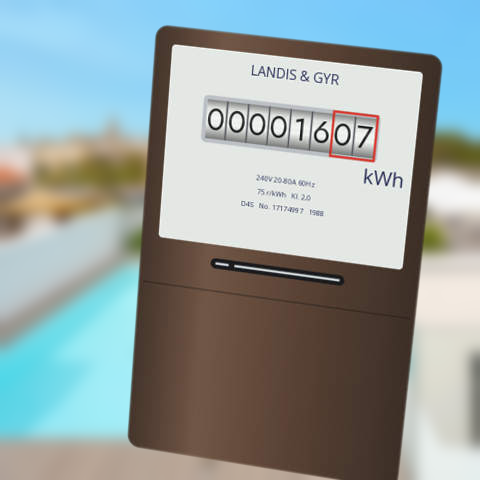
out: 16.07 kWh
